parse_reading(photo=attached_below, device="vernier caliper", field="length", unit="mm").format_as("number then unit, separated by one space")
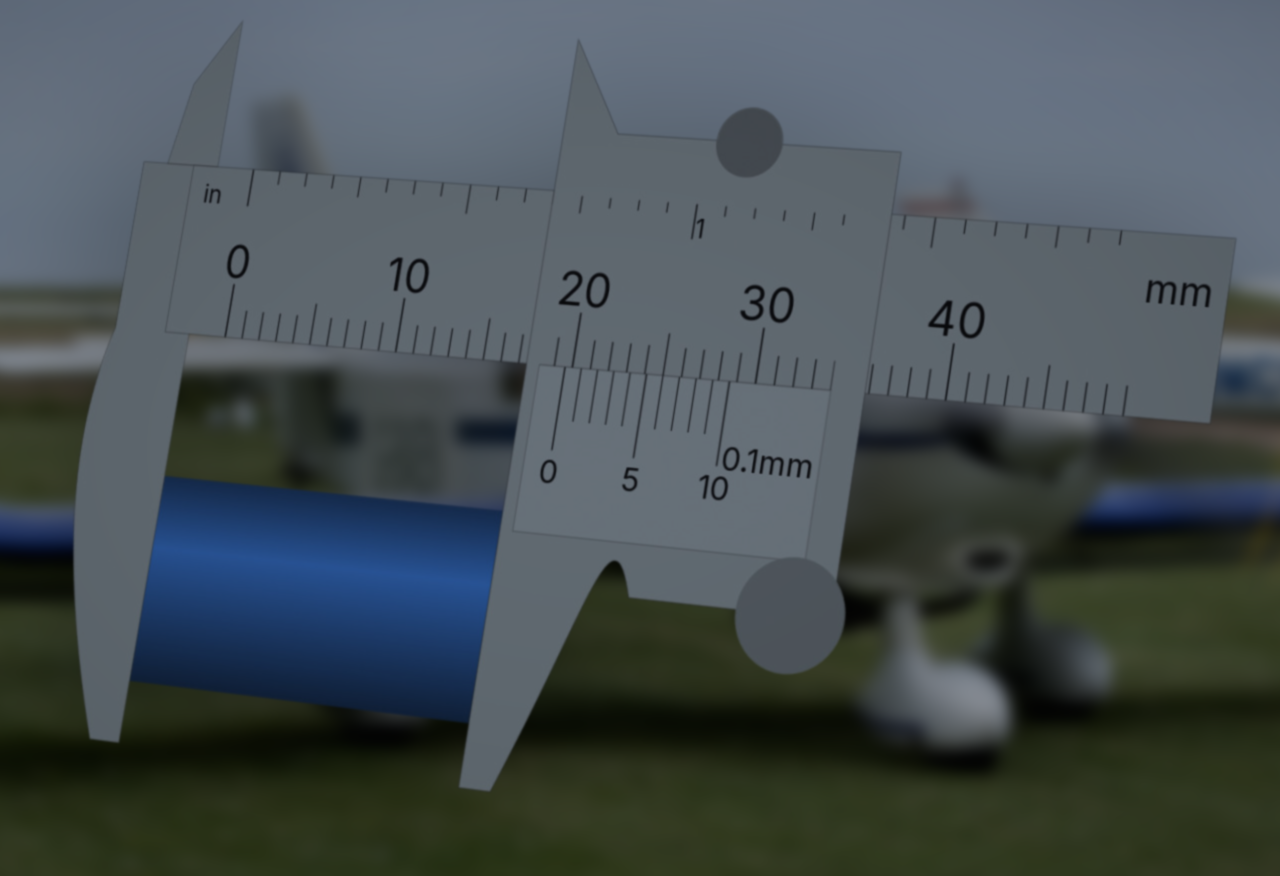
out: 19.6 mm
